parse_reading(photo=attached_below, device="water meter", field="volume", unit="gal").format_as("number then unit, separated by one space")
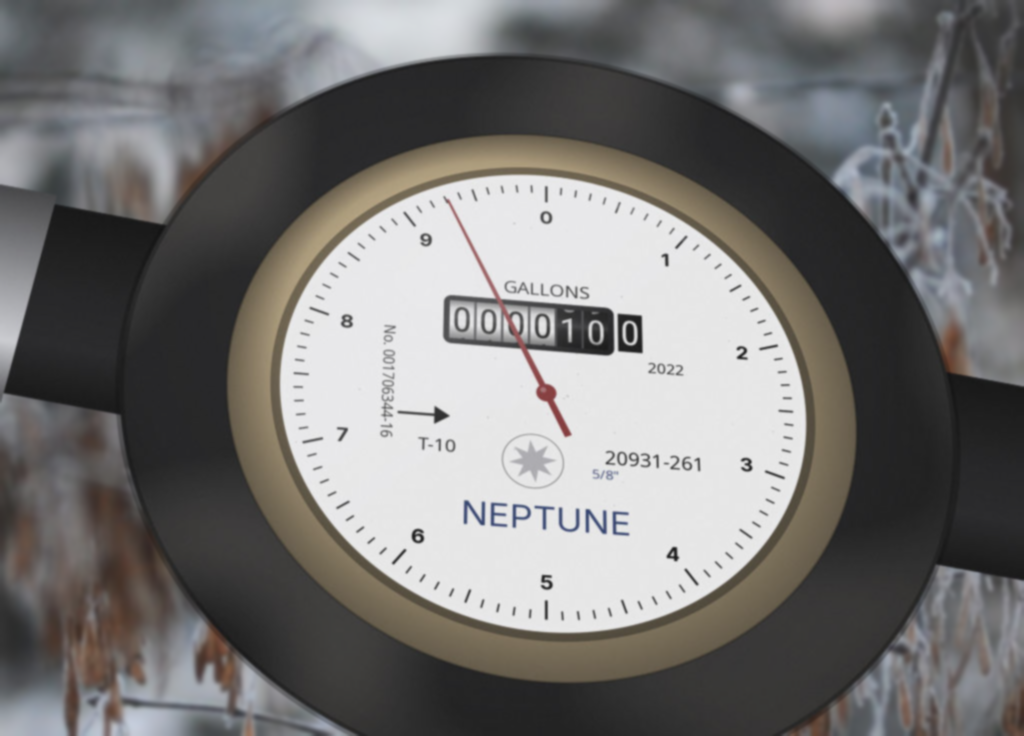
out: 99.3 gal
